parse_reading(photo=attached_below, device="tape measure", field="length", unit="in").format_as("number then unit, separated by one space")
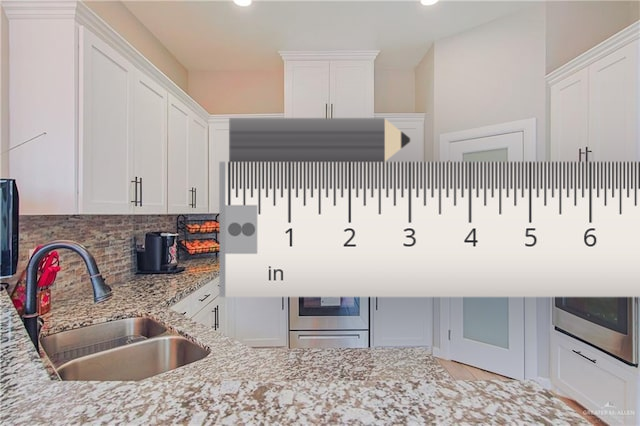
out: 3 in
